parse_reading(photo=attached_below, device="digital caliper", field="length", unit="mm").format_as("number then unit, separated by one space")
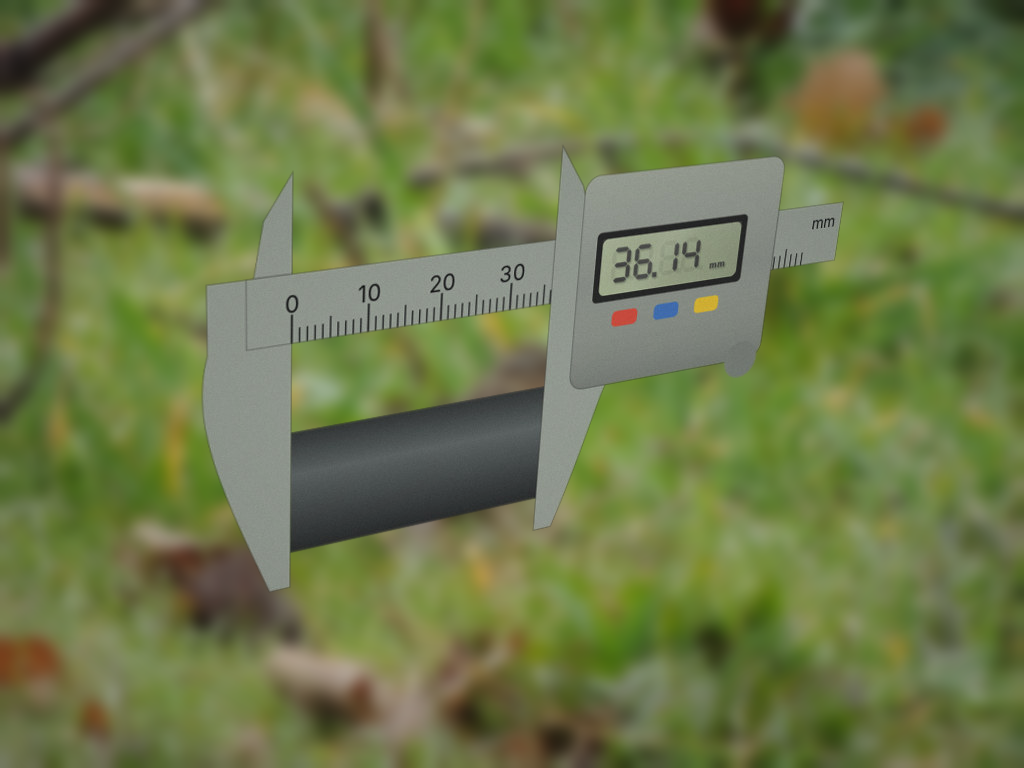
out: 36.14 mm
